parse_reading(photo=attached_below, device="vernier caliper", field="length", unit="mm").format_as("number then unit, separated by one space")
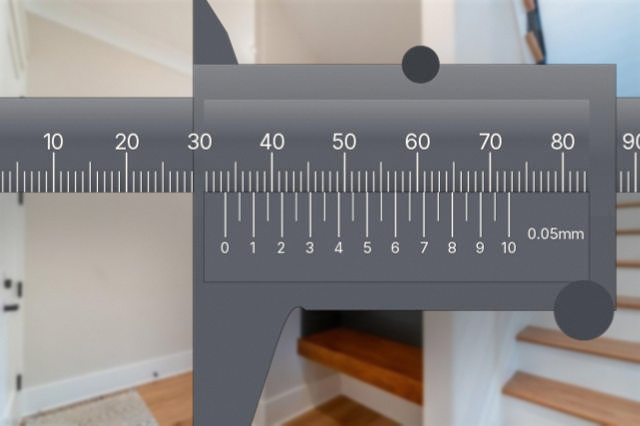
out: 33.6 mm
